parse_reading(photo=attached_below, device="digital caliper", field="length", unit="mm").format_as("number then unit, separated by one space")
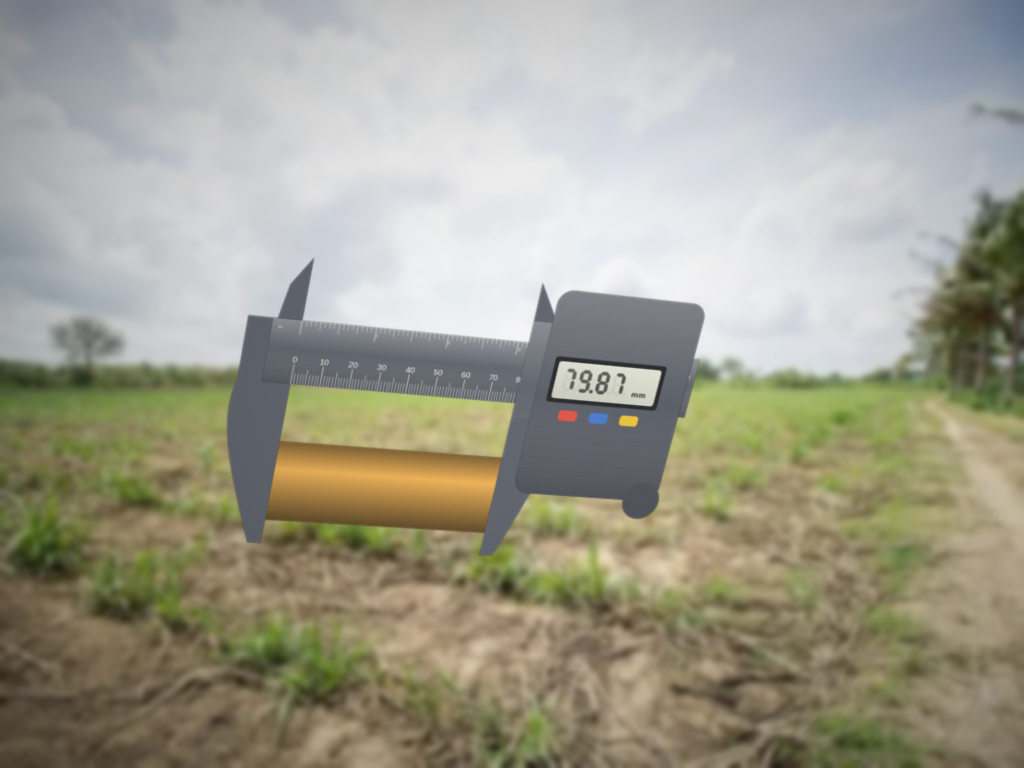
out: 79.87 mm
